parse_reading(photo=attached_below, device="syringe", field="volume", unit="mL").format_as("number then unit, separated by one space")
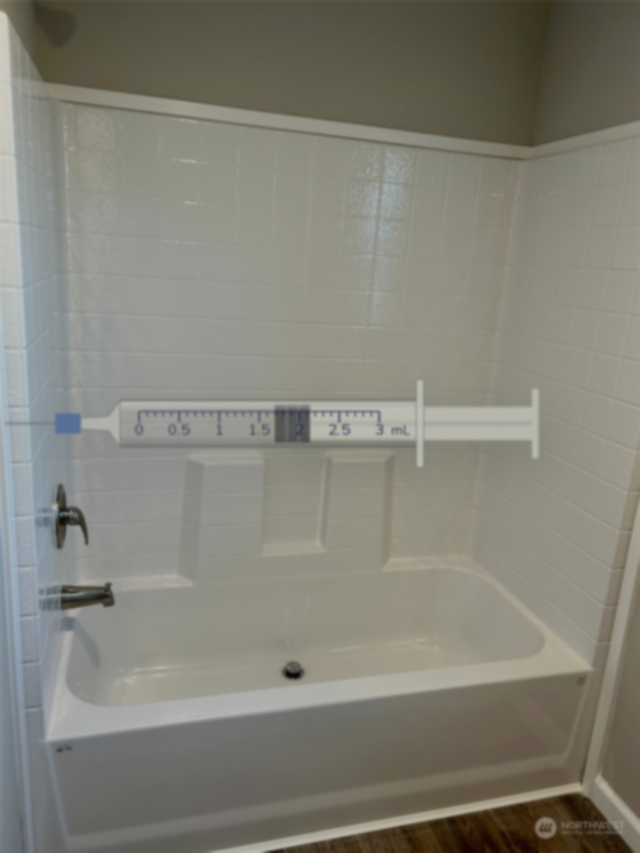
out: 1.7 mL
